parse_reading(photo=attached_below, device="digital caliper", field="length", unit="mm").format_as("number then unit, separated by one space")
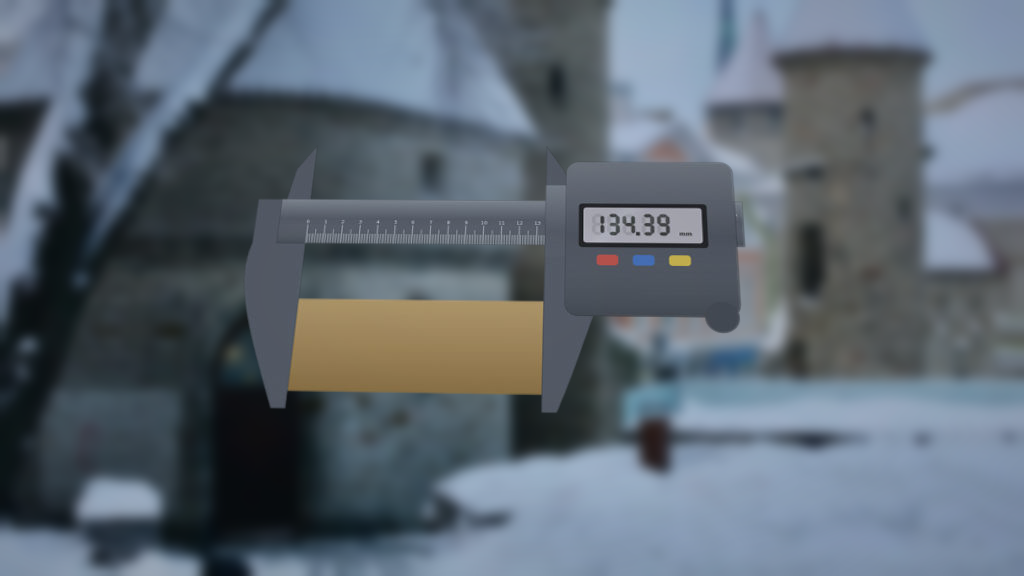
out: 134.39 mm
